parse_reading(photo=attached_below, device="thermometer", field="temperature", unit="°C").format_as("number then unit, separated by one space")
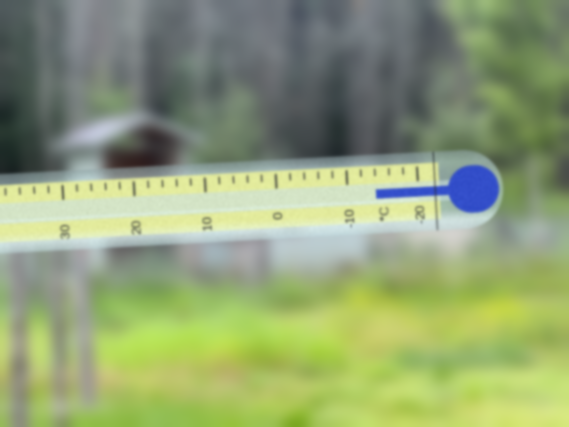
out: -14 °C
